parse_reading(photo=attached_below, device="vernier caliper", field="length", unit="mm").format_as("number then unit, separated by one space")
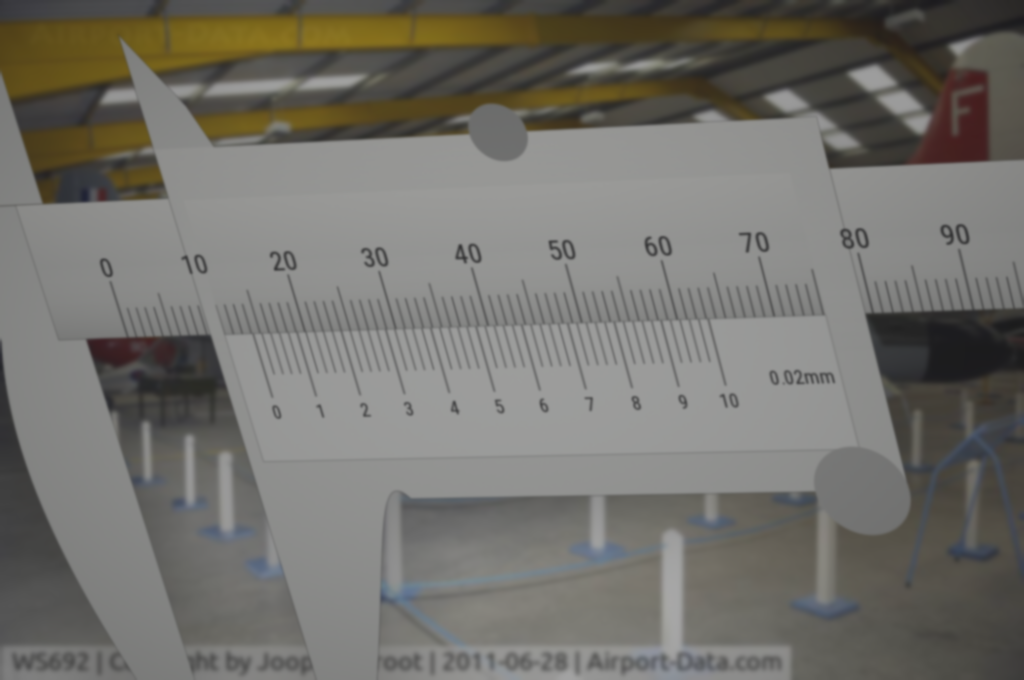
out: 14.2 mm
